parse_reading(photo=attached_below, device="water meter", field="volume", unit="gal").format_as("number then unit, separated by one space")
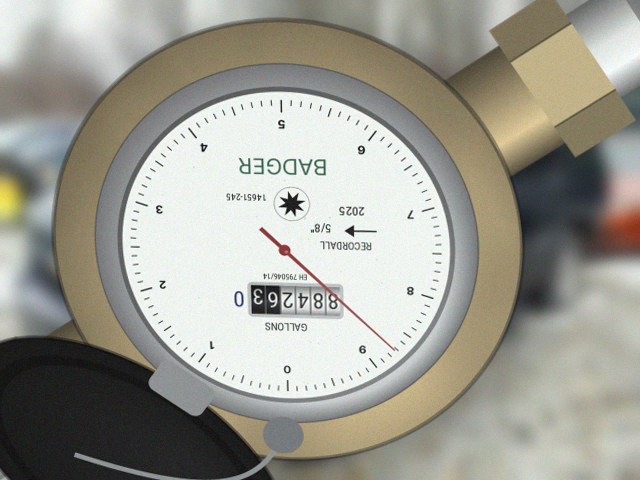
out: 8842628.7 gal
